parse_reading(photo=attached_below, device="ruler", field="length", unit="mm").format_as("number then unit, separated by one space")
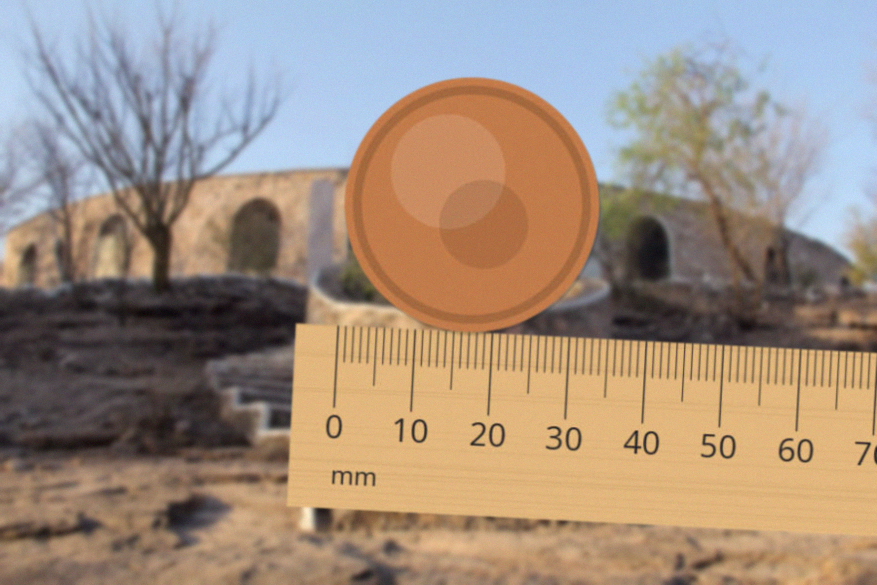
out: 33 mm
